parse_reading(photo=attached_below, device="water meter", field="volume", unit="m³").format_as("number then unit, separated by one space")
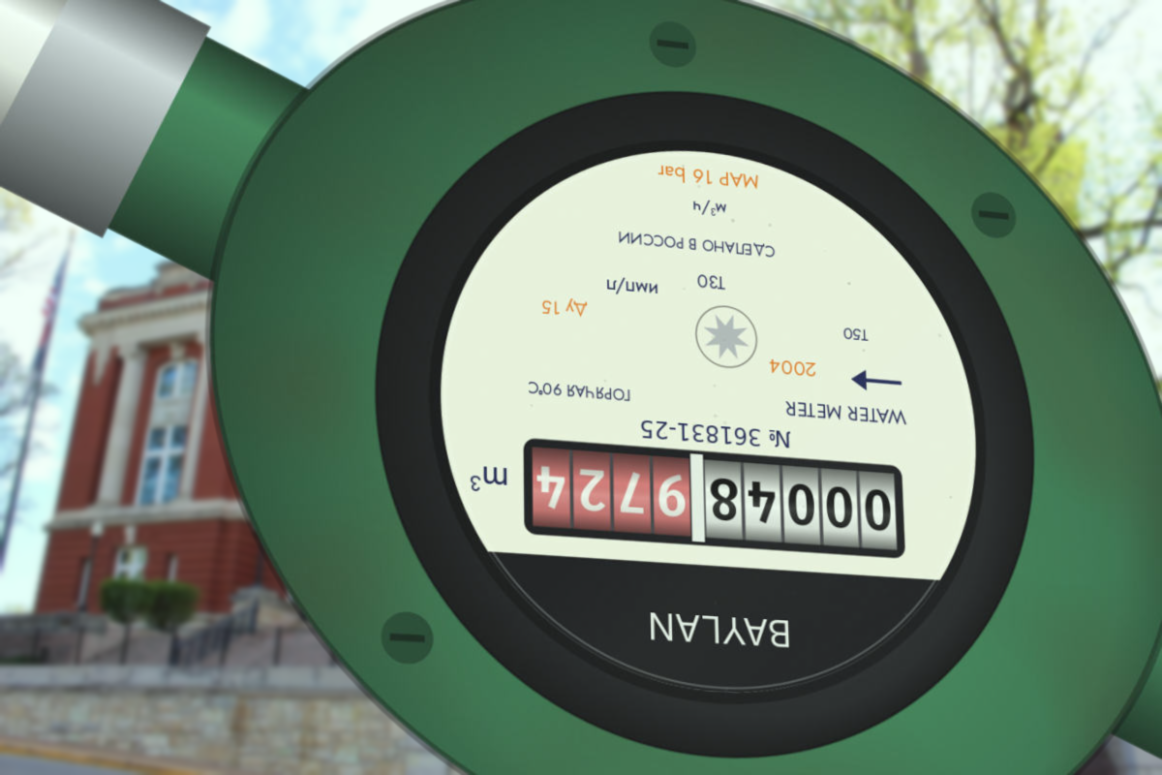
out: 48.9724 m³
